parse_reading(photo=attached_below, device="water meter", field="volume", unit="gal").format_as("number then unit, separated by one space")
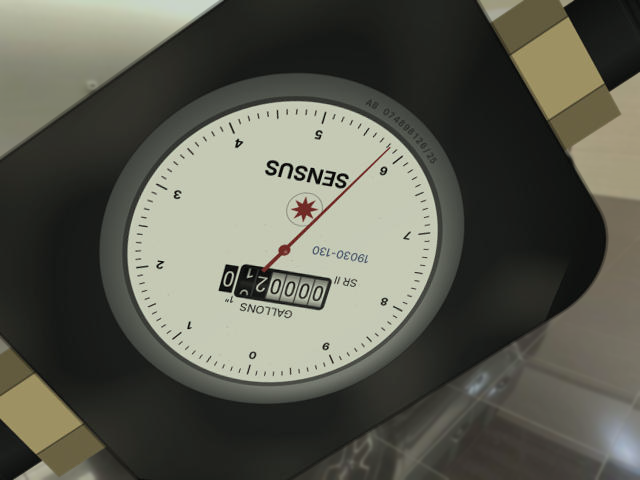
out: 205.8 gal
